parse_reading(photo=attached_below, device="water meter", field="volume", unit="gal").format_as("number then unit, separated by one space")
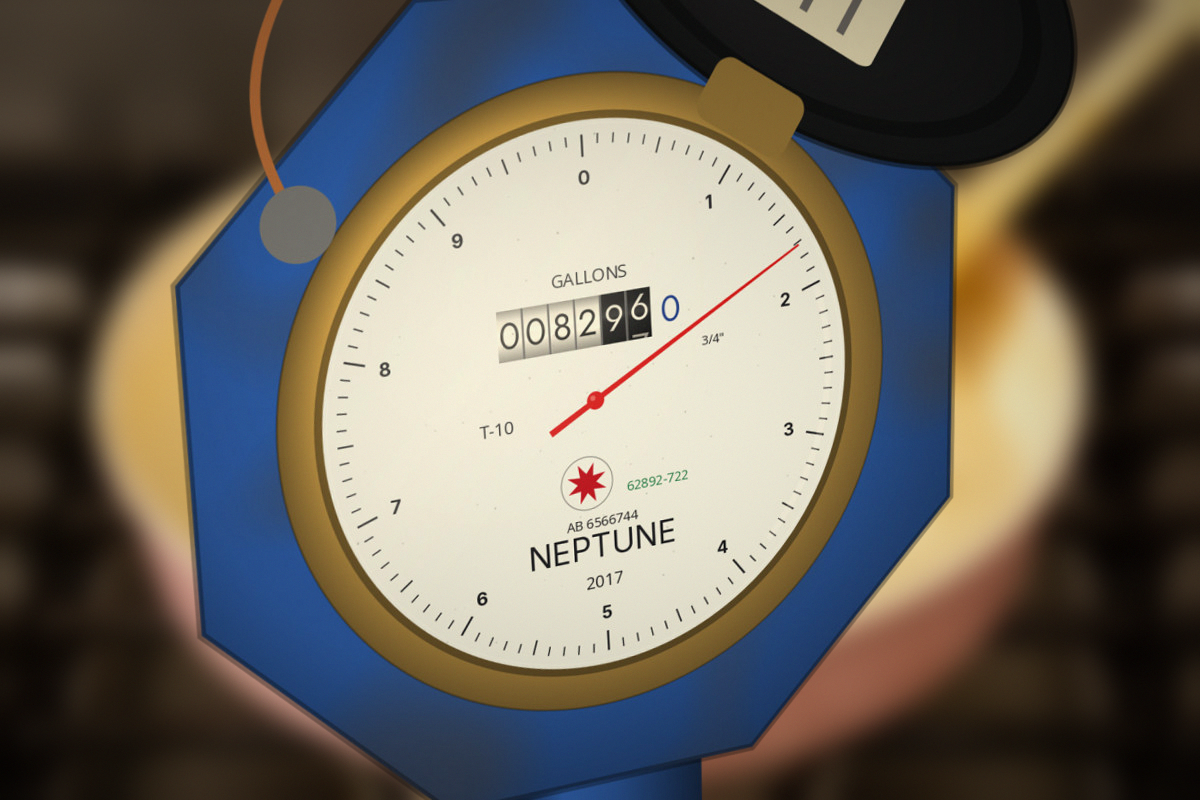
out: 82961.7 gal
